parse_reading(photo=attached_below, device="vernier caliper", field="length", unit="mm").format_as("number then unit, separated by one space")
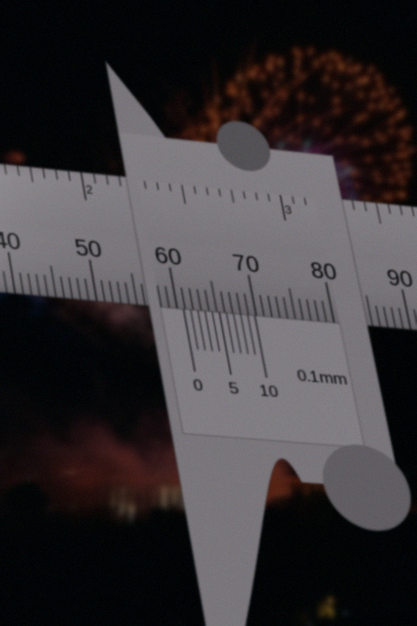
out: 60.8 mm
